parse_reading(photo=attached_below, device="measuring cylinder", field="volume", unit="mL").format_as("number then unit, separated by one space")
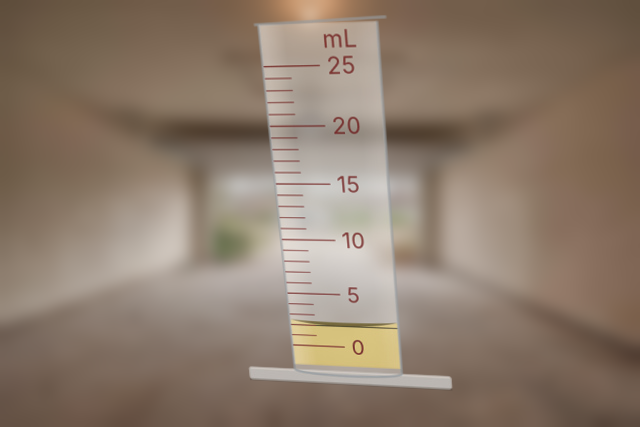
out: 2 mL
